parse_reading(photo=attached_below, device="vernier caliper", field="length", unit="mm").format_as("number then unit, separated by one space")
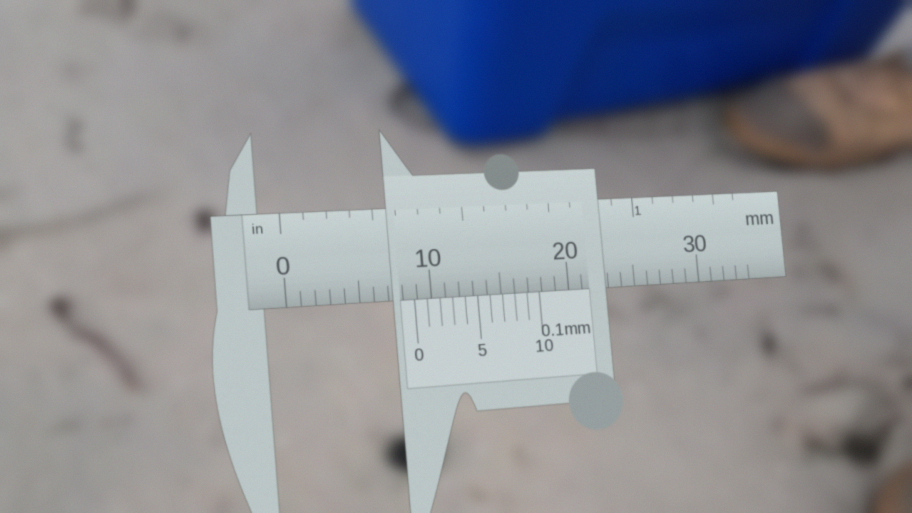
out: 8.8 mm
